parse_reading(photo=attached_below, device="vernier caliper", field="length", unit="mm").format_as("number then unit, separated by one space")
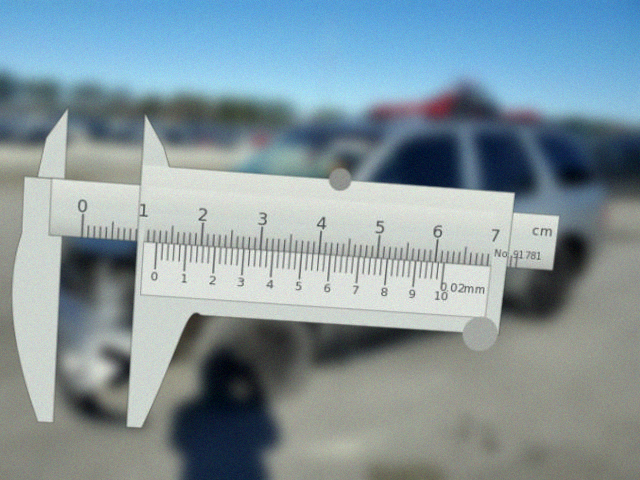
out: 12.5 mm
